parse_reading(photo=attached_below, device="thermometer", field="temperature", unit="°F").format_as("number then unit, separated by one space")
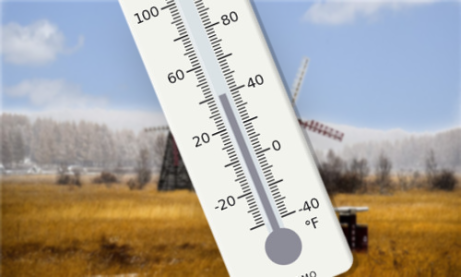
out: 40 °F
